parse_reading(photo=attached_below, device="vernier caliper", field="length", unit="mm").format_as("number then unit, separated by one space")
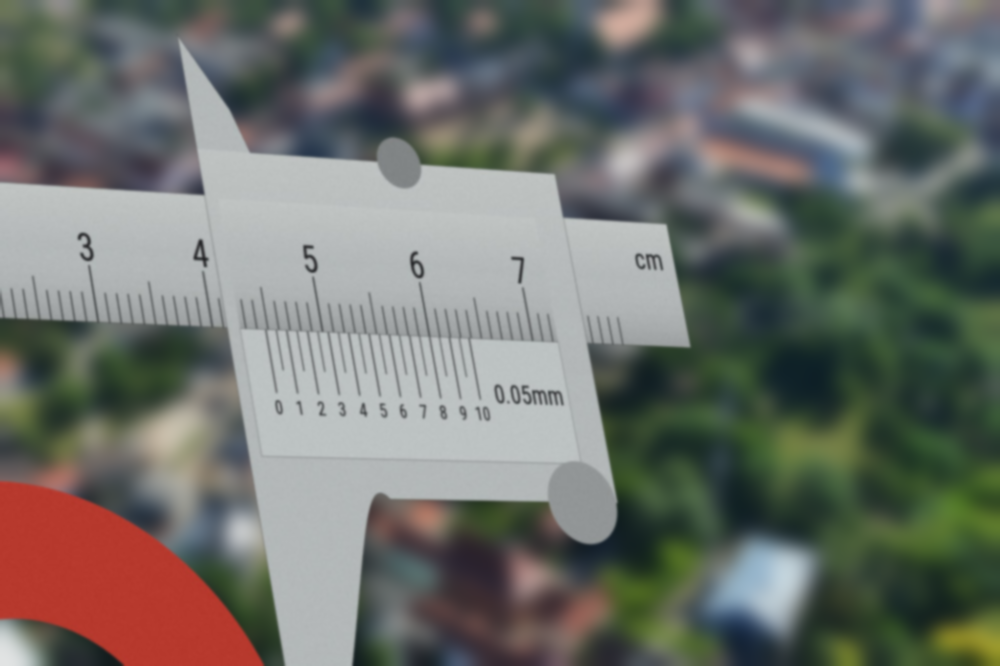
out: 44.8 mm
